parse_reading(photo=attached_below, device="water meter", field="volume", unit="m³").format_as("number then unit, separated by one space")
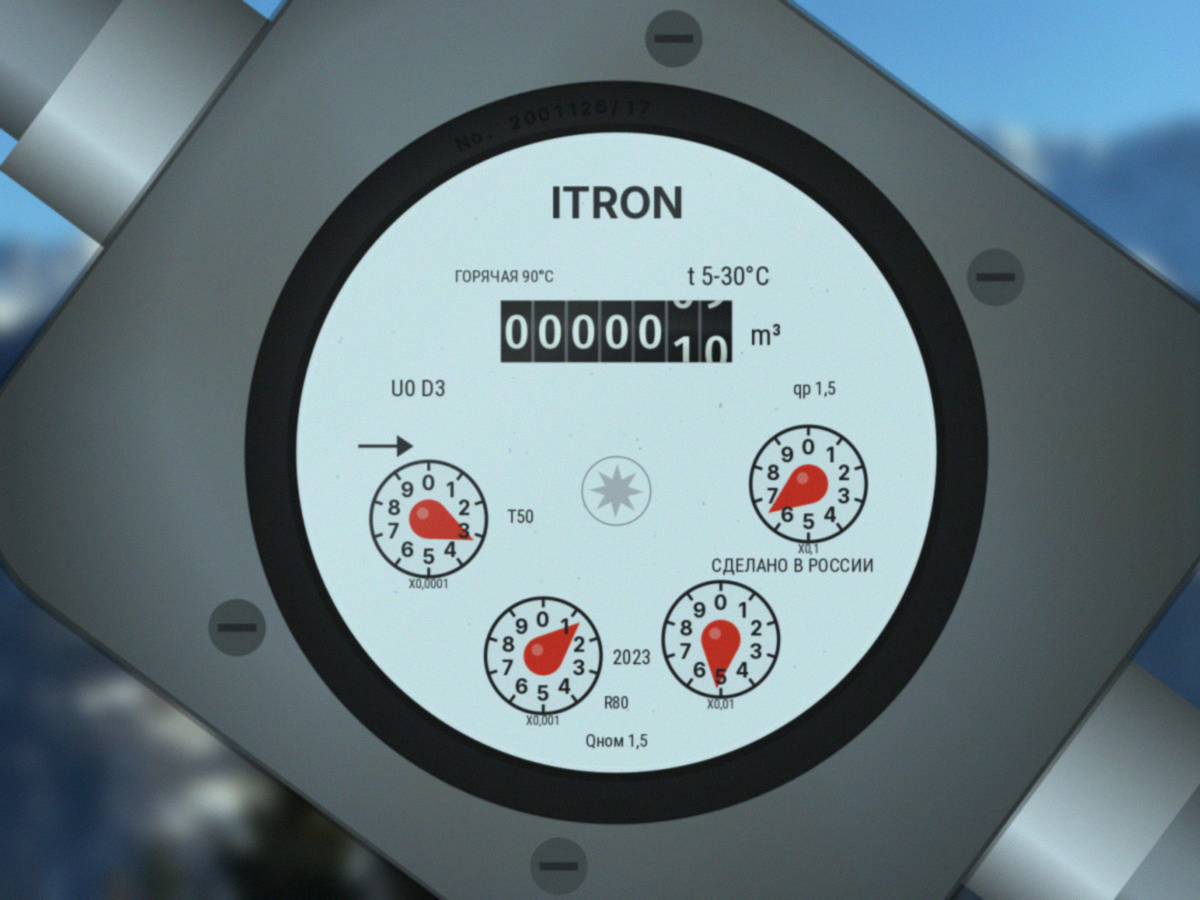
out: 9.6513 m³
